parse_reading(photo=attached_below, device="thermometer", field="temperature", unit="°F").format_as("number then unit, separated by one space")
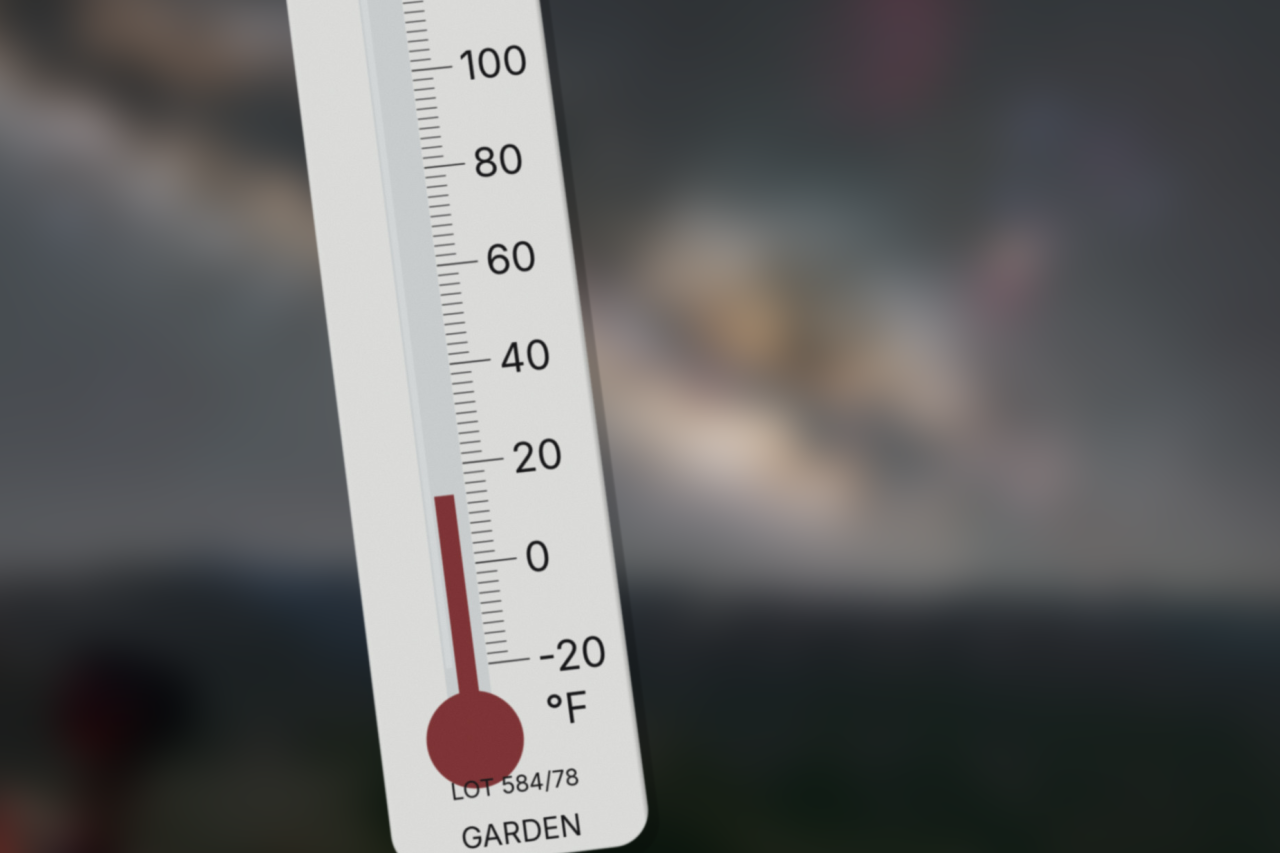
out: 14 °F
